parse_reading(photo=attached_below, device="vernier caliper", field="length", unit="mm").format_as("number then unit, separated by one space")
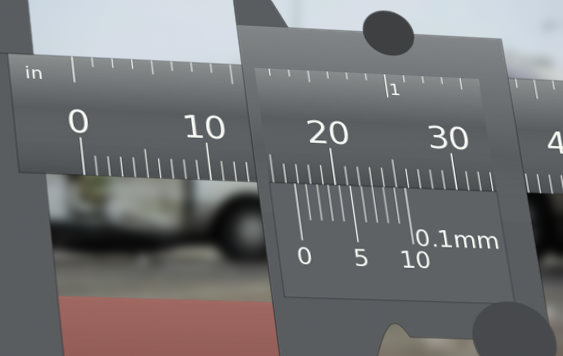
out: 16.7 mm
